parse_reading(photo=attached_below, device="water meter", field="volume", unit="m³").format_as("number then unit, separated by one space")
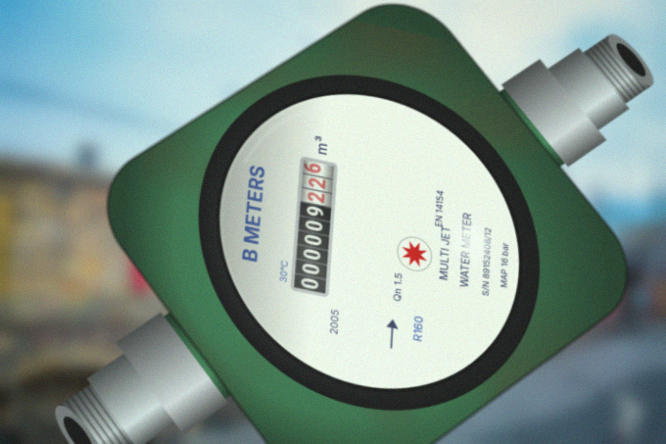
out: 9.226 m³
